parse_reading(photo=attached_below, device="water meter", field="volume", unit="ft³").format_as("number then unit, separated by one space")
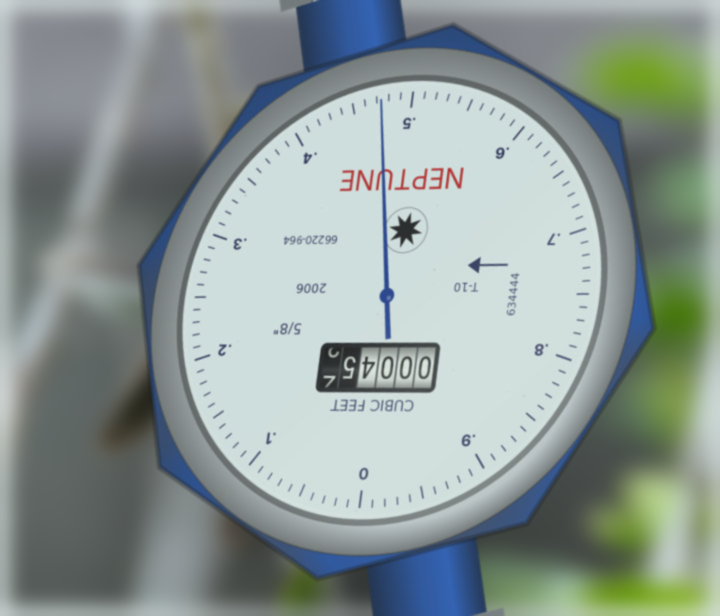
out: 452.47 ft³
